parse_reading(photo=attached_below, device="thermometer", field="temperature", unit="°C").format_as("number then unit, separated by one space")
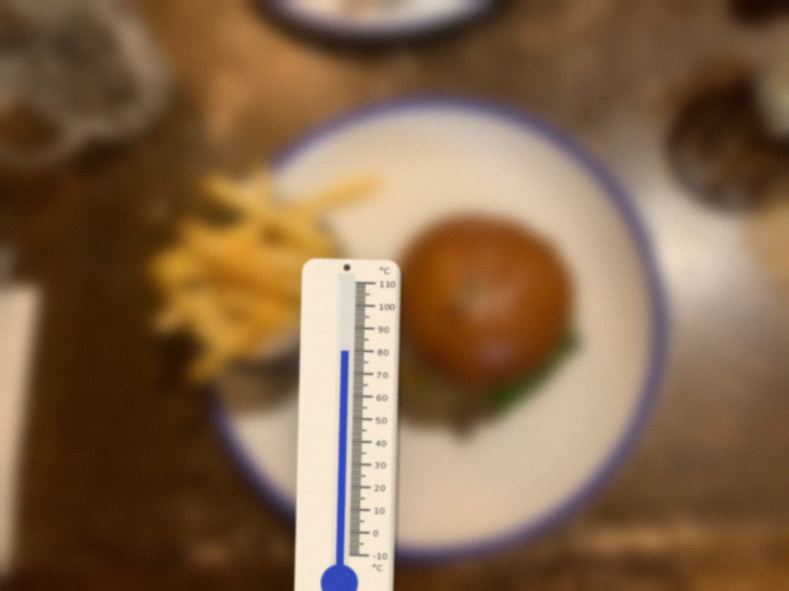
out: 80 °C
